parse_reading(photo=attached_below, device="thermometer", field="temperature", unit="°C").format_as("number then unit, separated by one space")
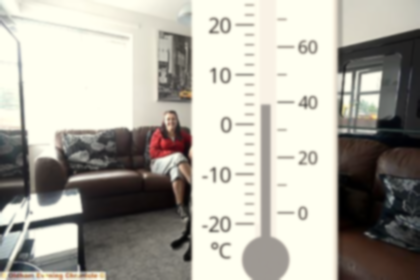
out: 4 °C
